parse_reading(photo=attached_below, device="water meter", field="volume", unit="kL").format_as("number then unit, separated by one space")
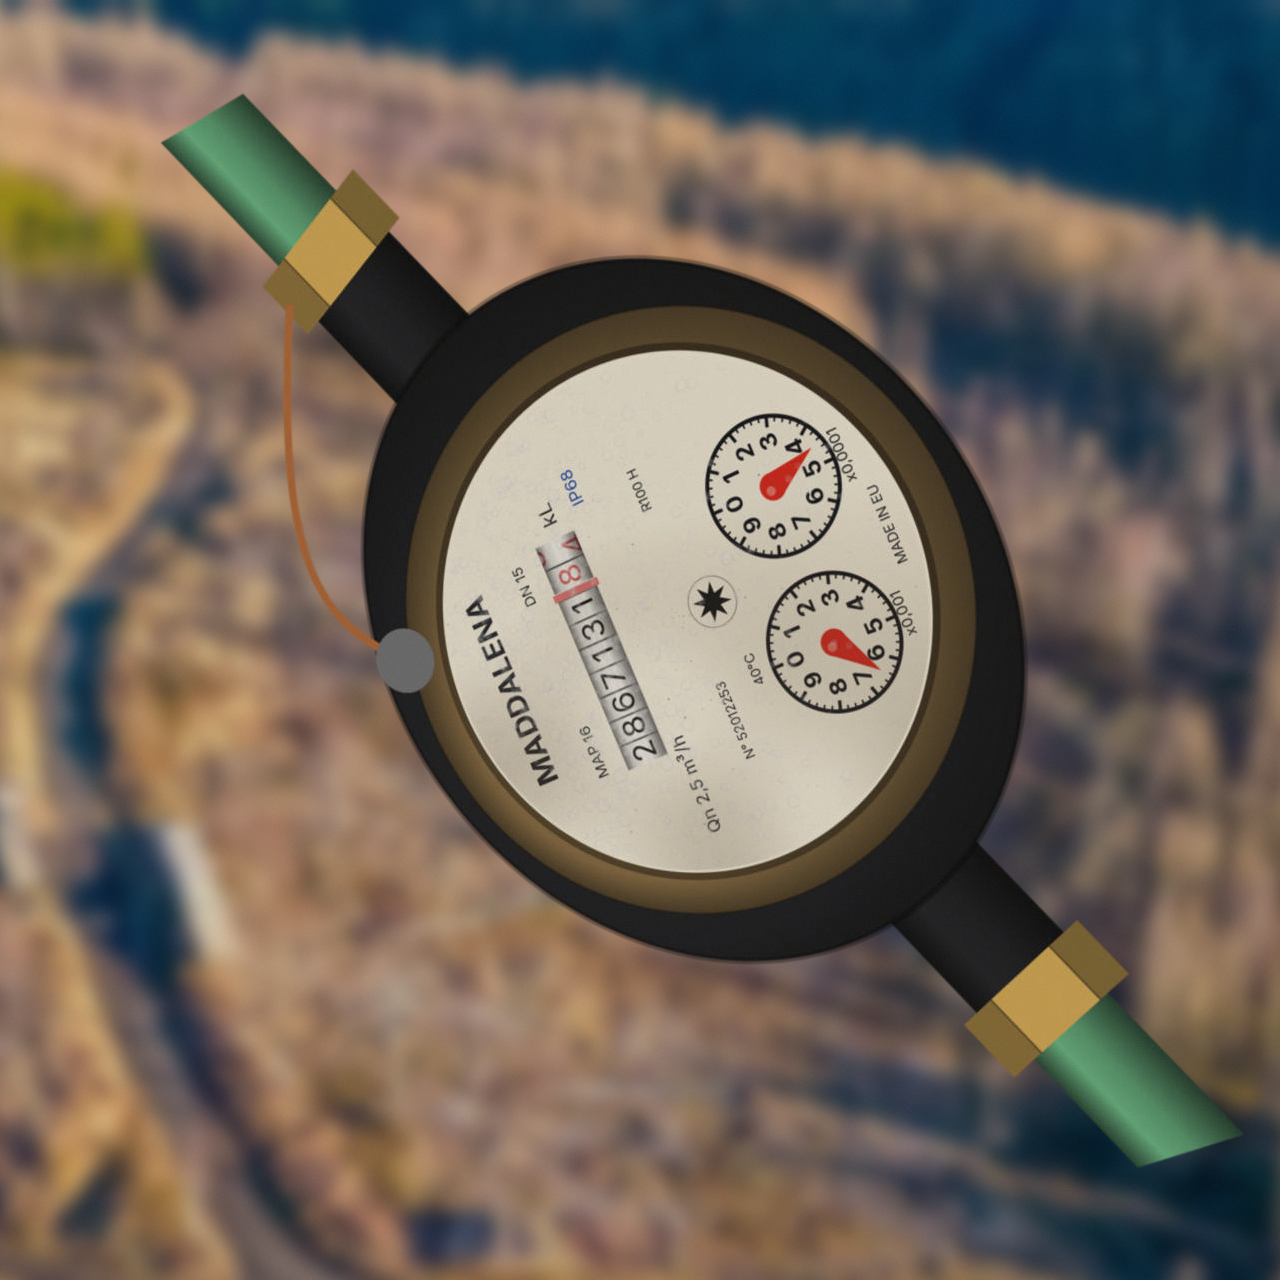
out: 2867131.8364 kL
